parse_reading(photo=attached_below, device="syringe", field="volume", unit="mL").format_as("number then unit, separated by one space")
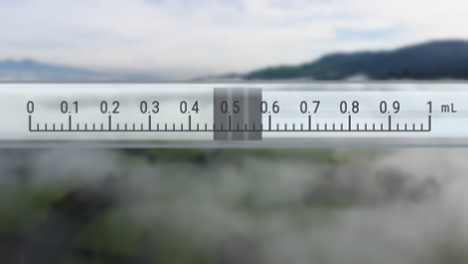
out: 0.46 mL
